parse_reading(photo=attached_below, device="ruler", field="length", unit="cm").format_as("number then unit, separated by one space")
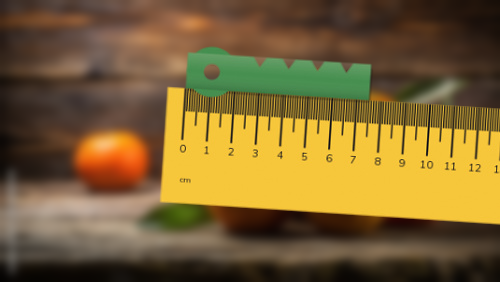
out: 7.5 cm
